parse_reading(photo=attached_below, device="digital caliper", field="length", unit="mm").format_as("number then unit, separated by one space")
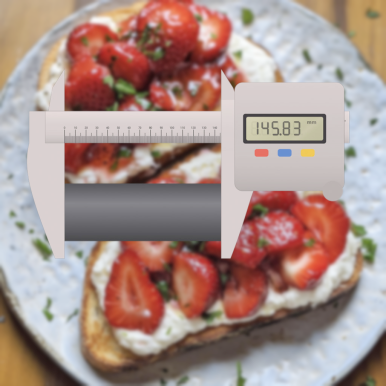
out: 145.83 mm
